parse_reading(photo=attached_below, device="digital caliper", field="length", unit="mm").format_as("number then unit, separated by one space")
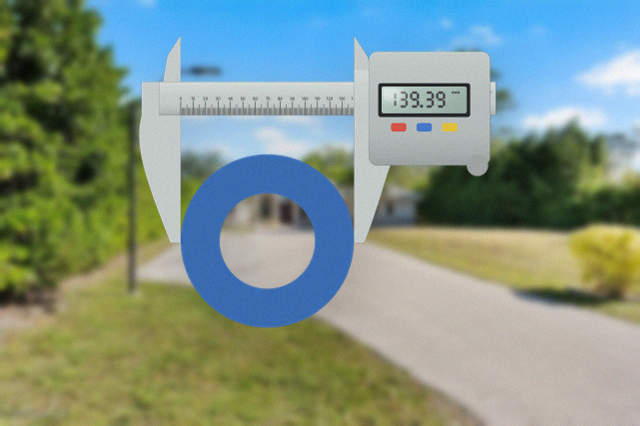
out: 139.39 mm
